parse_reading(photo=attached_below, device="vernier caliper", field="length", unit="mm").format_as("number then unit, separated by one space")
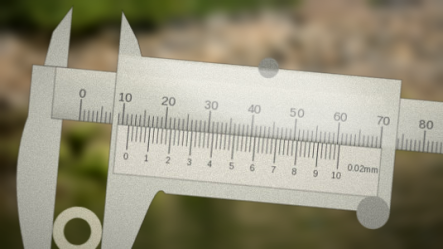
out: 11.5 mm
